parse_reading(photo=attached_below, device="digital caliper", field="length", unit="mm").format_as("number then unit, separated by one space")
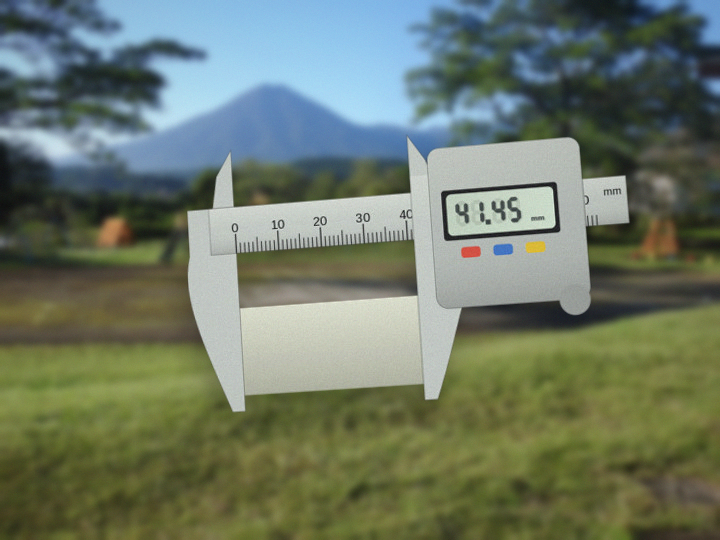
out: 41.45 mm
